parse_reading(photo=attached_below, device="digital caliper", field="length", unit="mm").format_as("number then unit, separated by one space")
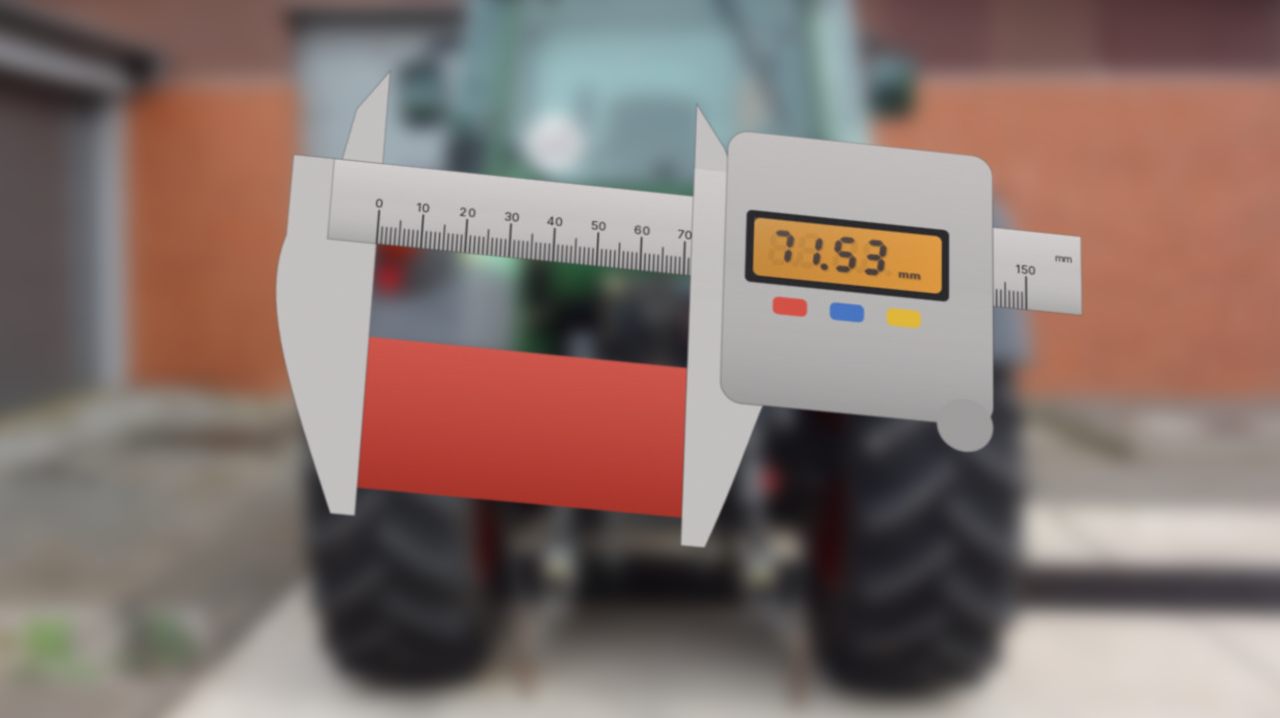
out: 71.53 mm
